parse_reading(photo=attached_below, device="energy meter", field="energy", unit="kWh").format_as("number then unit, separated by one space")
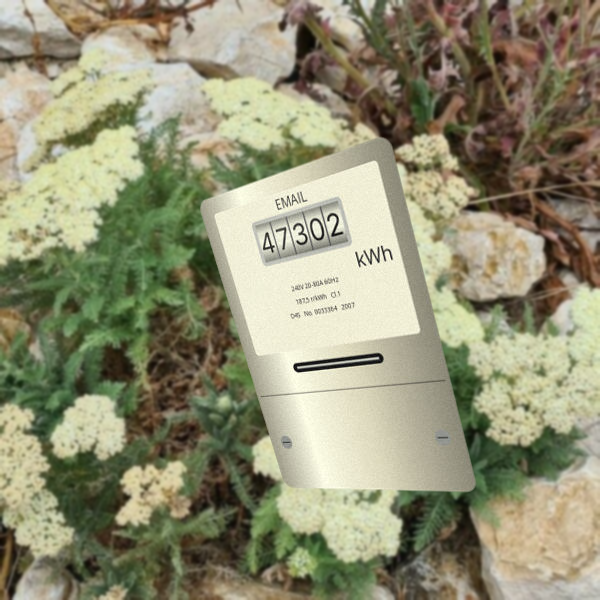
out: 47302 kWh
